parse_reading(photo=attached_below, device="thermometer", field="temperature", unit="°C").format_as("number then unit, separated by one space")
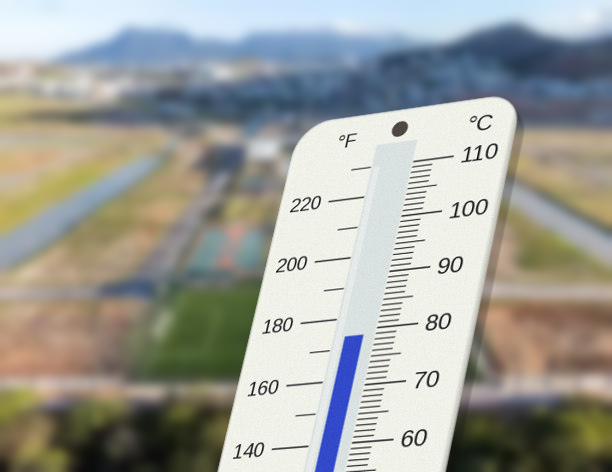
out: 79 °C
